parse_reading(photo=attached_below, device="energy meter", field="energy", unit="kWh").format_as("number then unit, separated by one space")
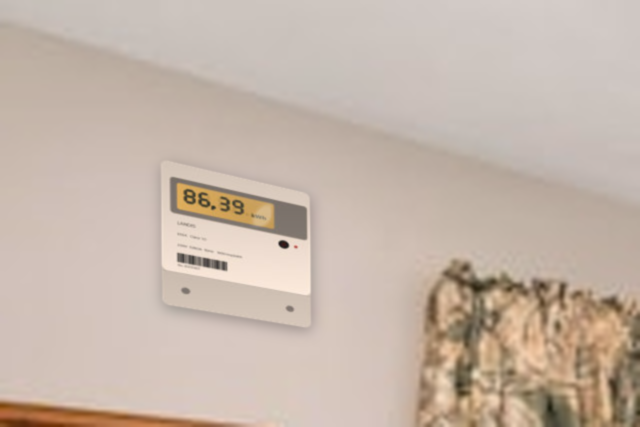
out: 86.39 kWh
